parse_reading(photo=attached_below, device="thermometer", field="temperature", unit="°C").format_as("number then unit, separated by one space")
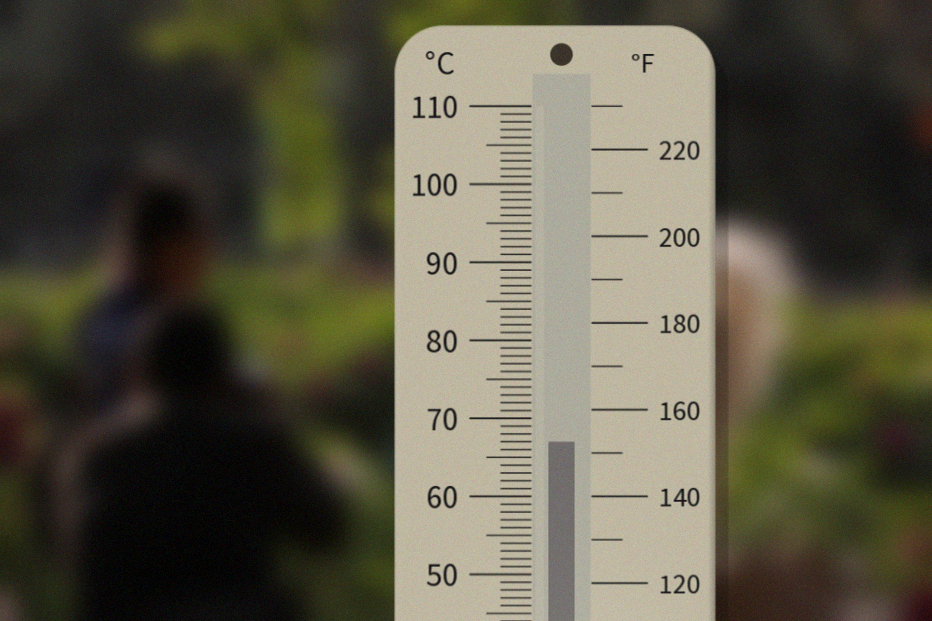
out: 67 °C
